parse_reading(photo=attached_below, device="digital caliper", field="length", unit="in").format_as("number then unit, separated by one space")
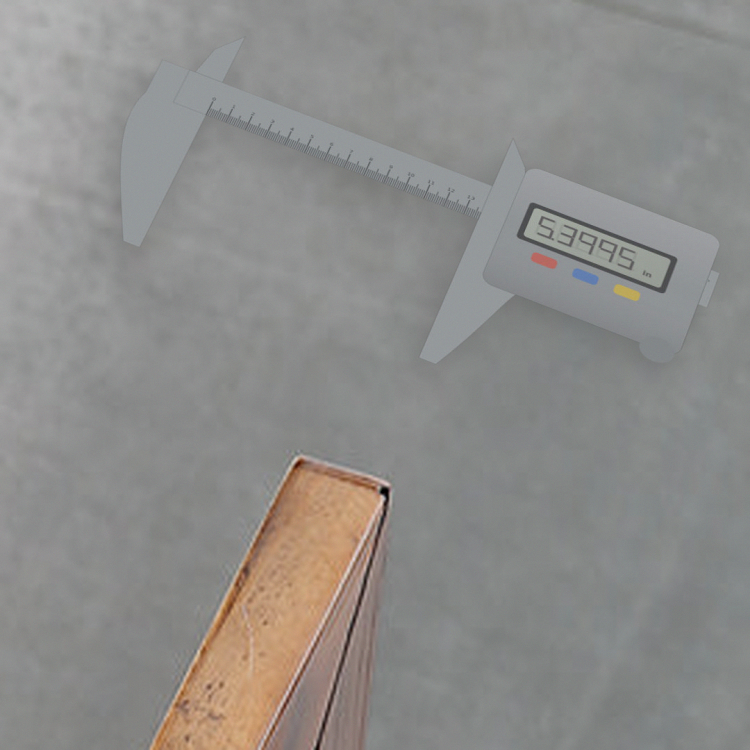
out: 5.3995 in
